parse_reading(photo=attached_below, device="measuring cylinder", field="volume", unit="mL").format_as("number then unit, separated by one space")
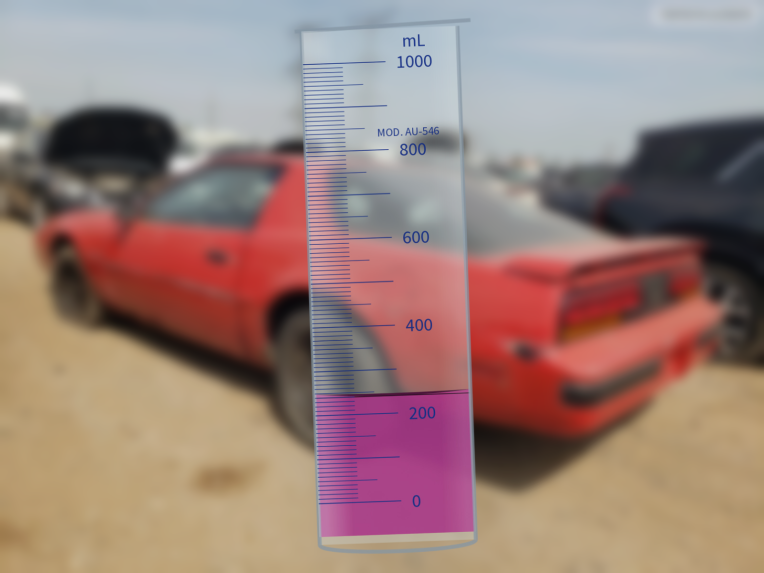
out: 240 mL
